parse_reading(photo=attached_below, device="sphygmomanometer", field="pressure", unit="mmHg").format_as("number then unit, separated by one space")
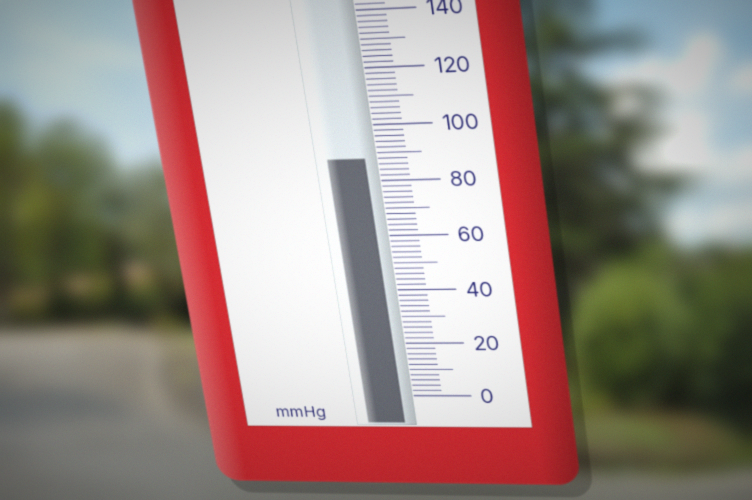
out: 88 mmHg
